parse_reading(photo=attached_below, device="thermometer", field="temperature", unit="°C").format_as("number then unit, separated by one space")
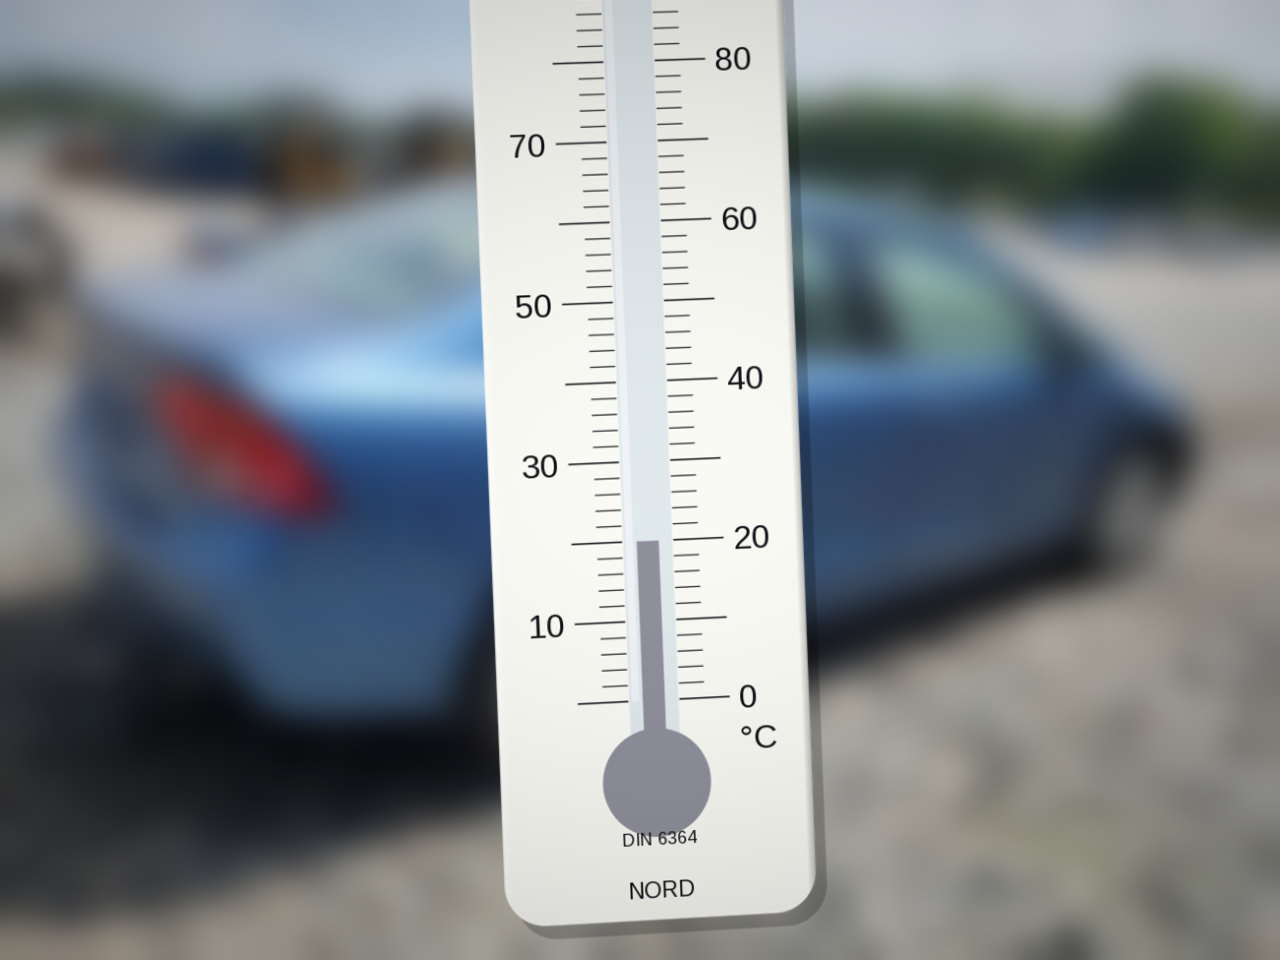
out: 20 °C
